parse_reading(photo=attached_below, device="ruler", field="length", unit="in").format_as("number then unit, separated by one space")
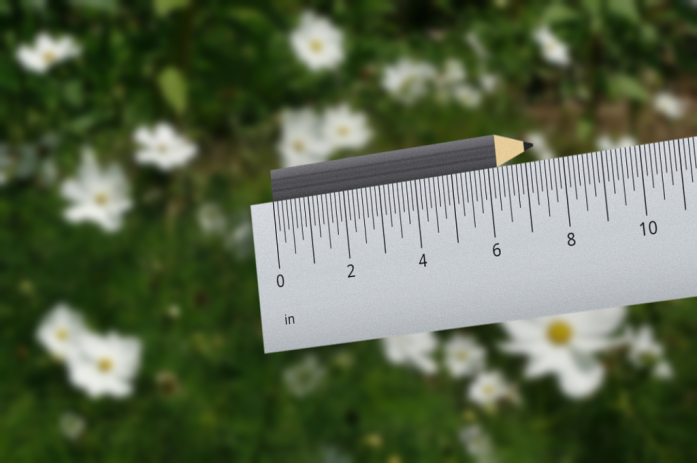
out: 7.25 in
